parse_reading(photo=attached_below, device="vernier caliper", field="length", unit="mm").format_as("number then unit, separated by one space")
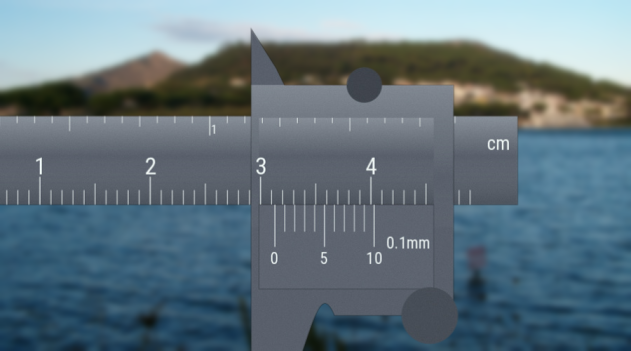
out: 31.3 mm
